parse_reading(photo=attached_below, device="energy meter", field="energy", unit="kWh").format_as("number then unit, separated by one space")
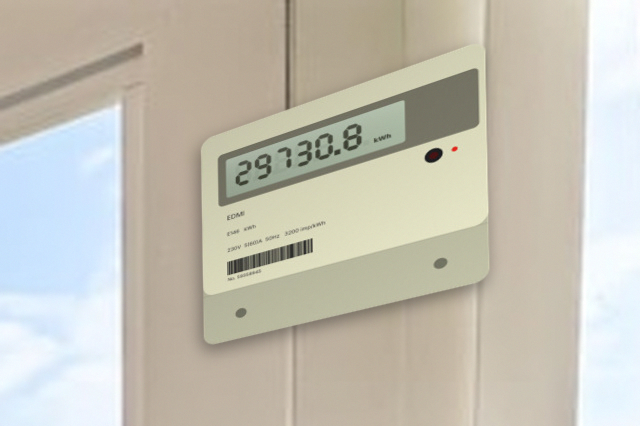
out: 29730.8 kWh
